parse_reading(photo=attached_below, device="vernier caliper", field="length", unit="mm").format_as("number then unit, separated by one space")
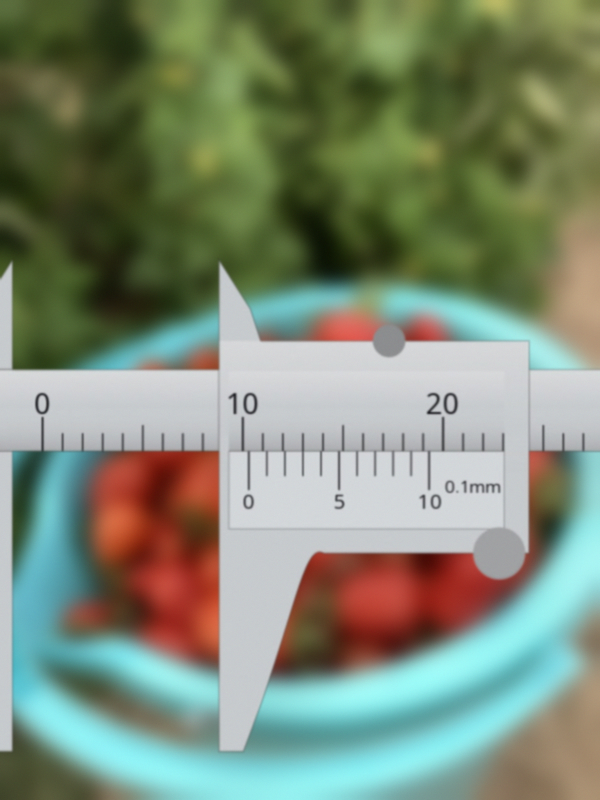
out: 10.3 mm
